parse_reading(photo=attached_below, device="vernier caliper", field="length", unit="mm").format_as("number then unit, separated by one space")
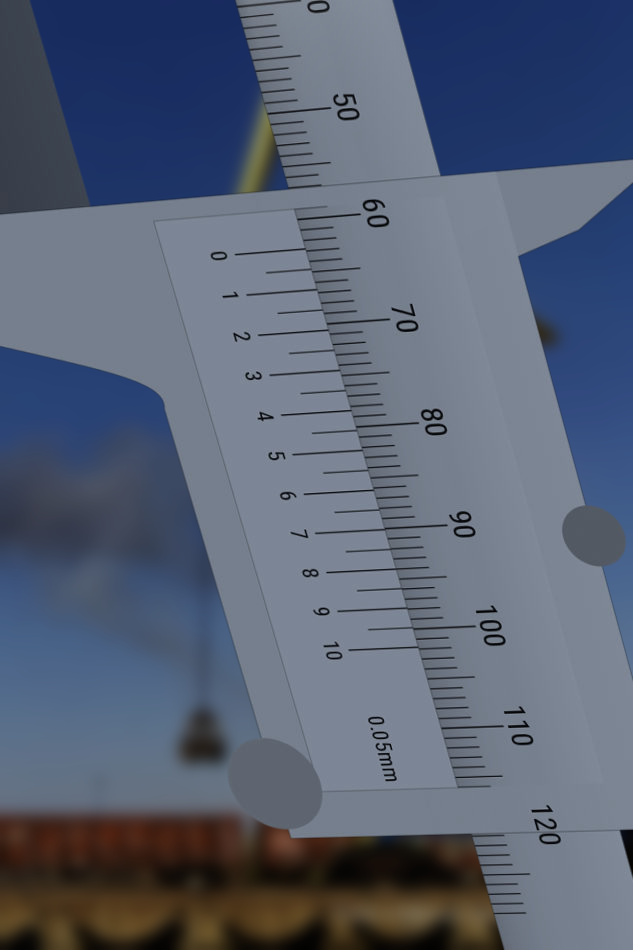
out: 62.8 mm
